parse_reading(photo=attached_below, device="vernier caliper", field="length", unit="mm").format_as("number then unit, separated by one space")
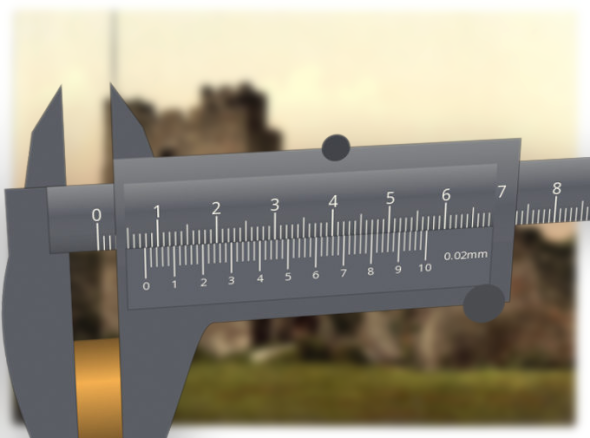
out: 7.8 mm
